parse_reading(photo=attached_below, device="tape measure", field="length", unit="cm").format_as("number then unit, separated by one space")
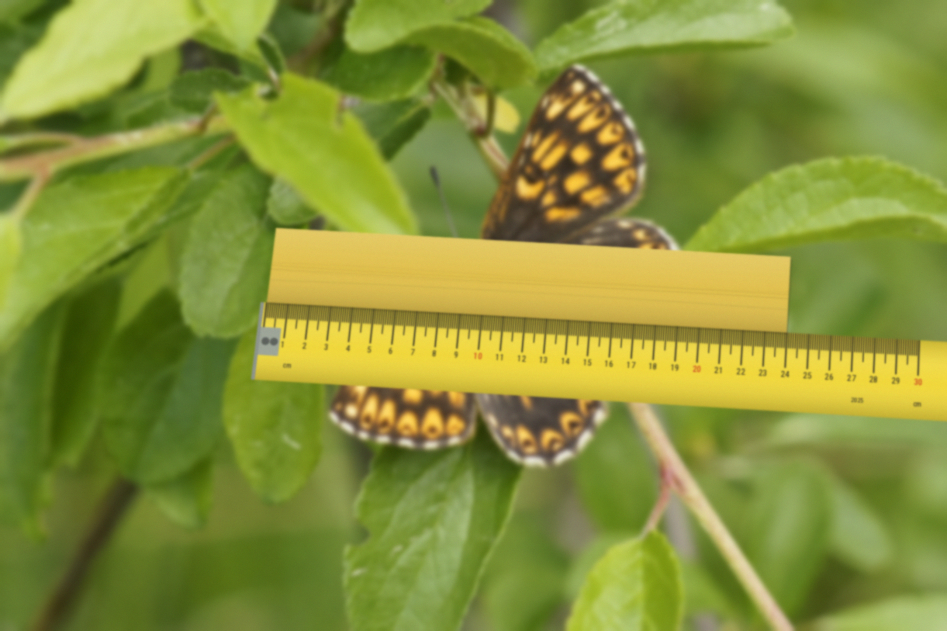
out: 24 cm
